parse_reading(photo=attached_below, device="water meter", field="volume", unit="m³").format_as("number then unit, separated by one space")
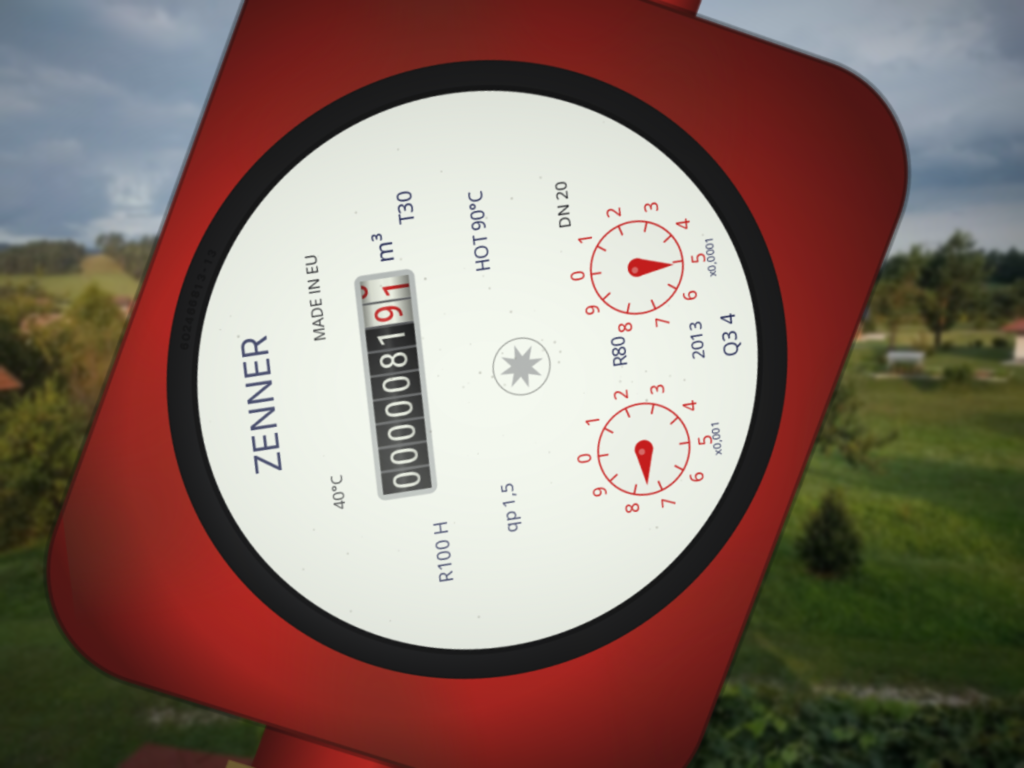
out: 81.9075 m³
